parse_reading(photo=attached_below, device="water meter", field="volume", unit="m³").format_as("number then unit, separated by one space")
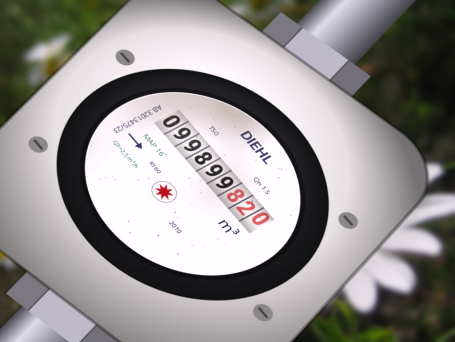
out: 99899.820 m³
